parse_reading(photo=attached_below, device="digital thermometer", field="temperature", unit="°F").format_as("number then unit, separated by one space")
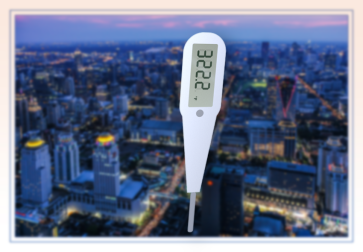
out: 322.2 °F
